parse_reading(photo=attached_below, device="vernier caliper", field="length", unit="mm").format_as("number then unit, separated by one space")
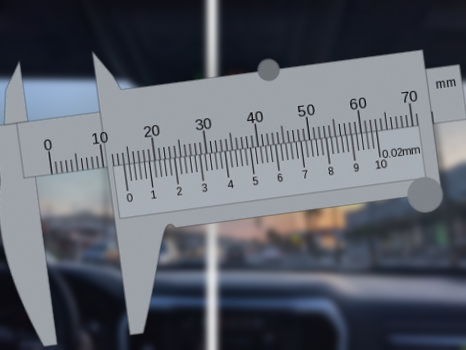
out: 14.0 mm
